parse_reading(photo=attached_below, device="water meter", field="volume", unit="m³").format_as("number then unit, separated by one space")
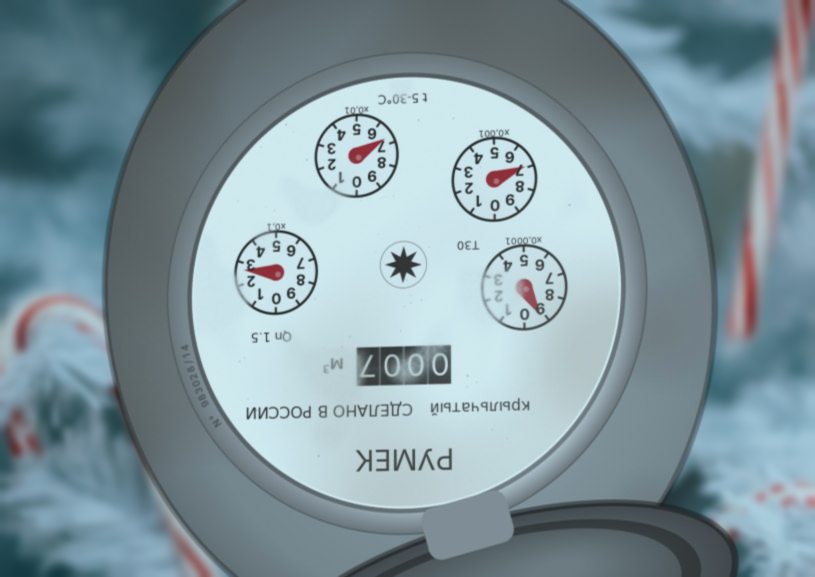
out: 7.2669 m³
